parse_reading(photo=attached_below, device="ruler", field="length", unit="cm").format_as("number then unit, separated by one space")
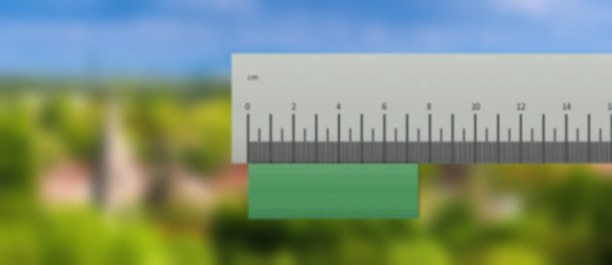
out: 7.5 cm
